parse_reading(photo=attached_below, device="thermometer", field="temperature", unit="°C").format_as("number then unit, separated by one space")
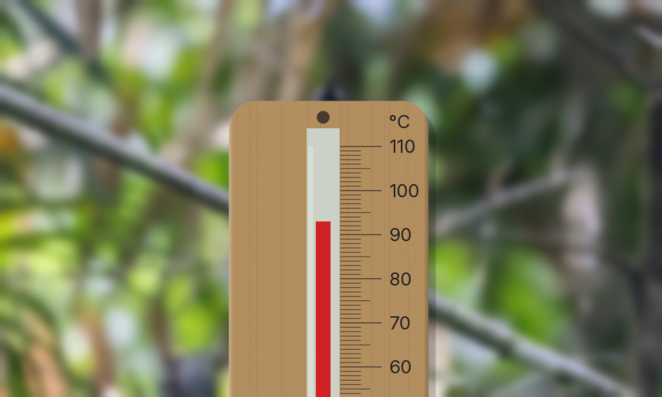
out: 93 °C
